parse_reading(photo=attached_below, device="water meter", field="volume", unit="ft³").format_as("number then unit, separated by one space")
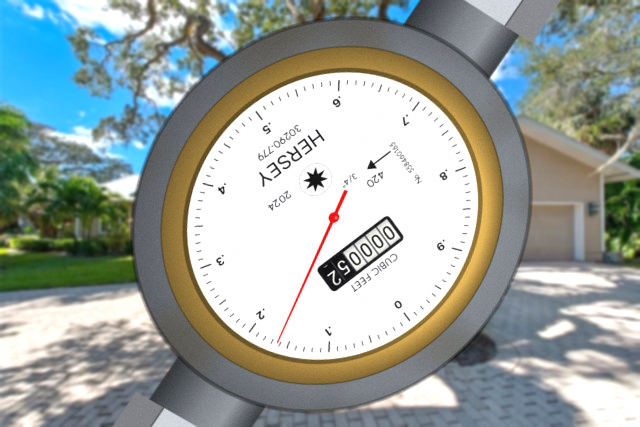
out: 52.16 ft³
